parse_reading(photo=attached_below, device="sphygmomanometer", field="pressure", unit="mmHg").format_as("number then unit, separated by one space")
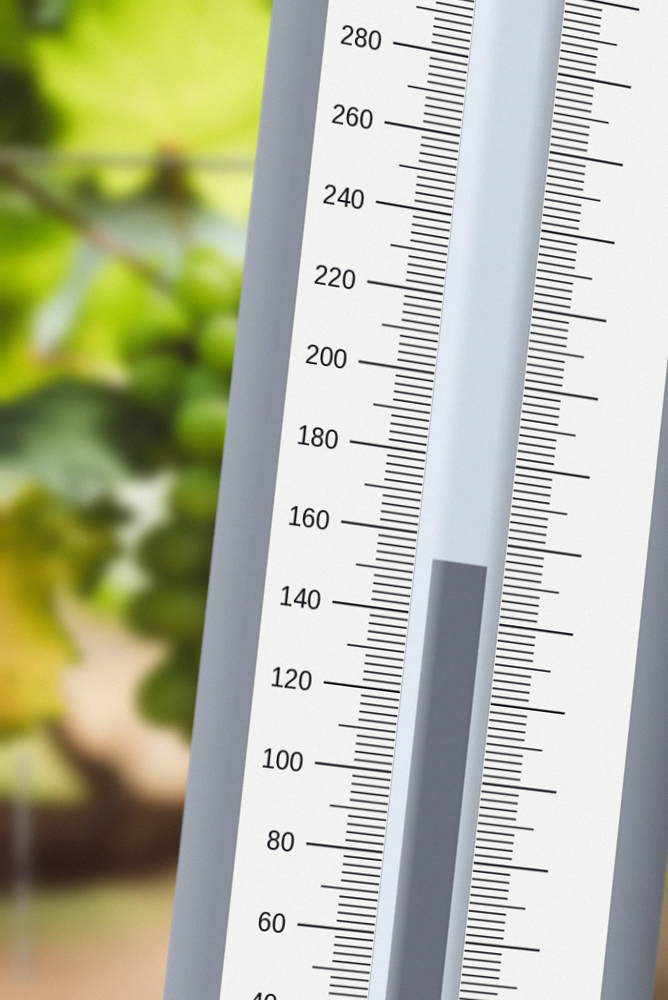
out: 154 mmHg
